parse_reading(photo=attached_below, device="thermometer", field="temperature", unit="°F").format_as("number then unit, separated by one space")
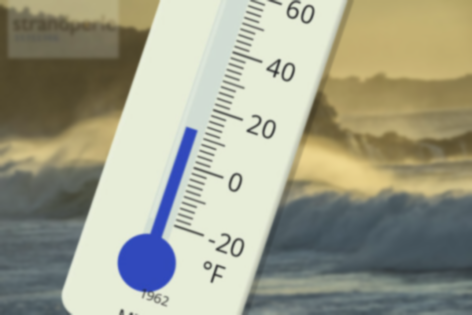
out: 12 °F
